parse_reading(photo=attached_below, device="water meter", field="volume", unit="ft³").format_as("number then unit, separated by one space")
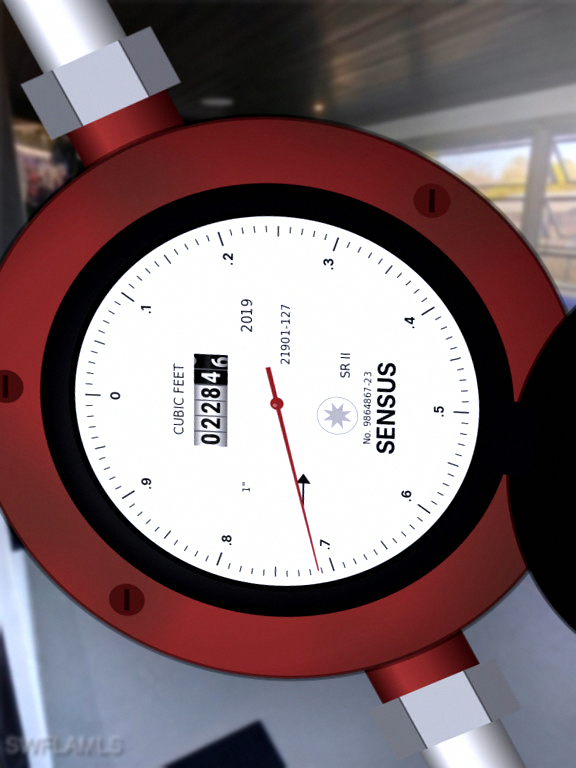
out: 22845.71 ft³
